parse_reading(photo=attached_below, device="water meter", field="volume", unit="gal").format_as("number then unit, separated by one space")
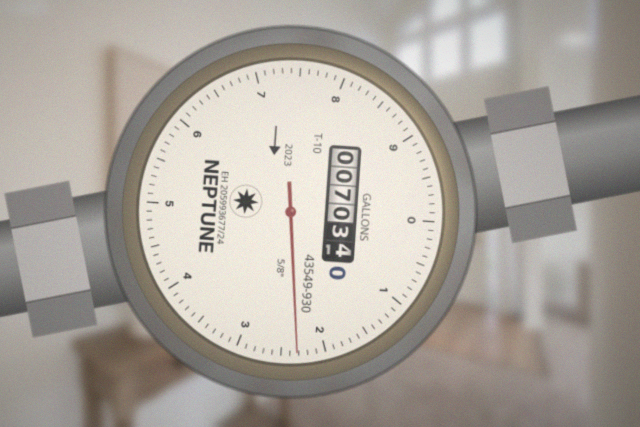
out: 70342.3 gal
